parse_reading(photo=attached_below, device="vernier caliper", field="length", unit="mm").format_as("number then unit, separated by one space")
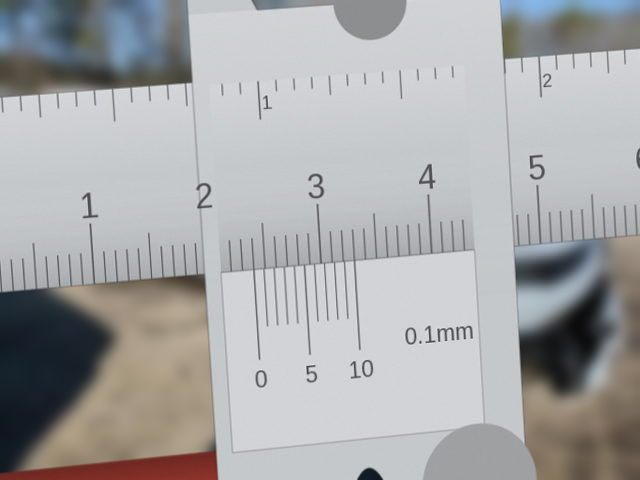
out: 24.0 mm
